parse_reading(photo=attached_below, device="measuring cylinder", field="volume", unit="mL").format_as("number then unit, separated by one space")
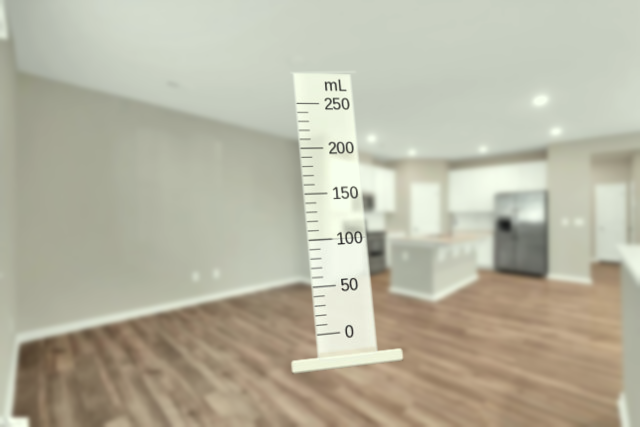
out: 100 mL
